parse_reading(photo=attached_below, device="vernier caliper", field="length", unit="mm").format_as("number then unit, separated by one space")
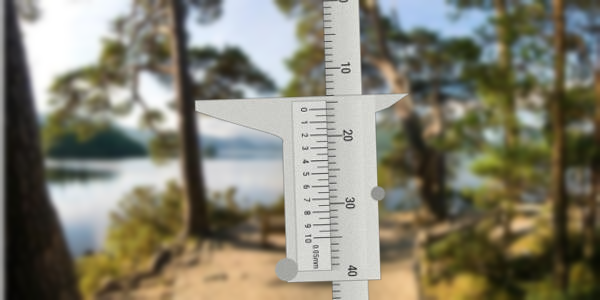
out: 16.0 mm
